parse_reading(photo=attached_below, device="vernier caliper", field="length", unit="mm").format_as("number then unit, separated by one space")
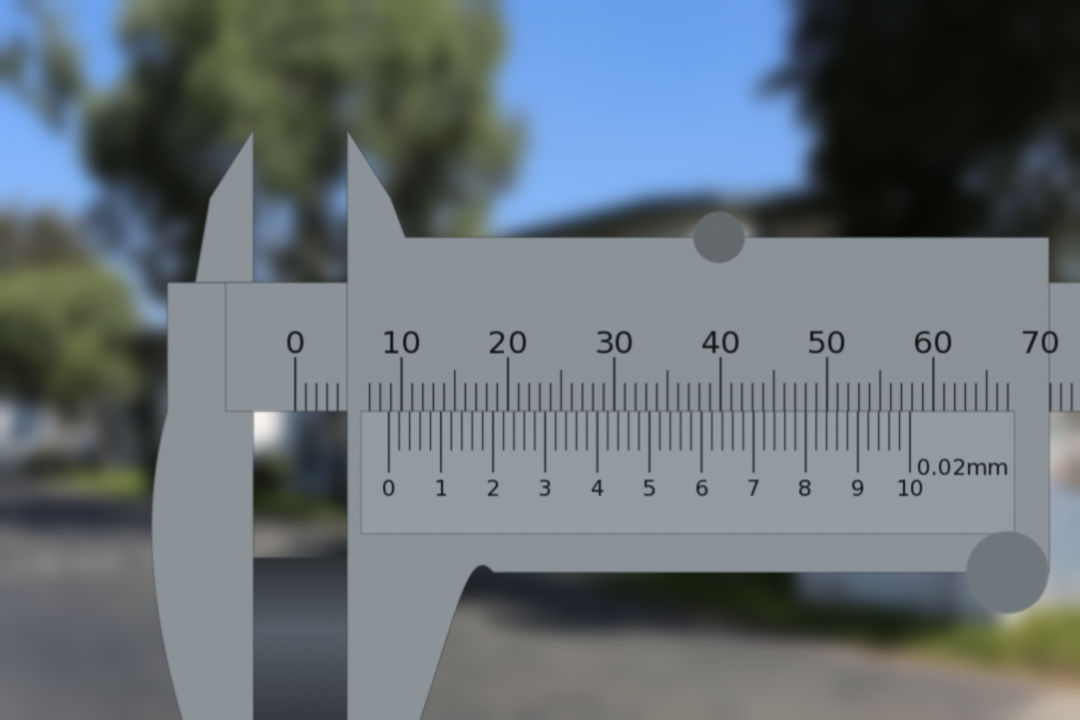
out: 8.8 mm
